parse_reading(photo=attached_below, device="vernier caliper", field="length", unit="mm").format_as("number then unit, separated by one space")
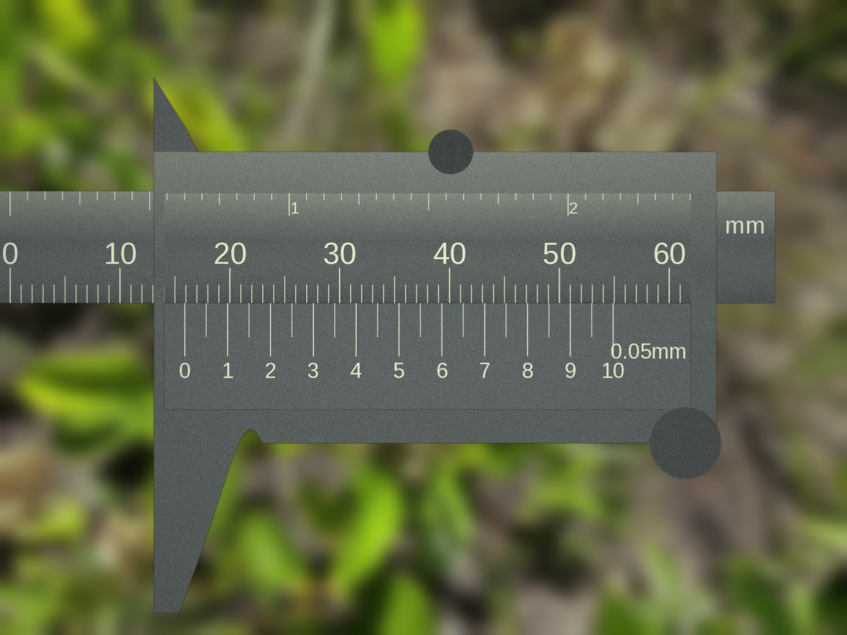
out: 15.9 mm
